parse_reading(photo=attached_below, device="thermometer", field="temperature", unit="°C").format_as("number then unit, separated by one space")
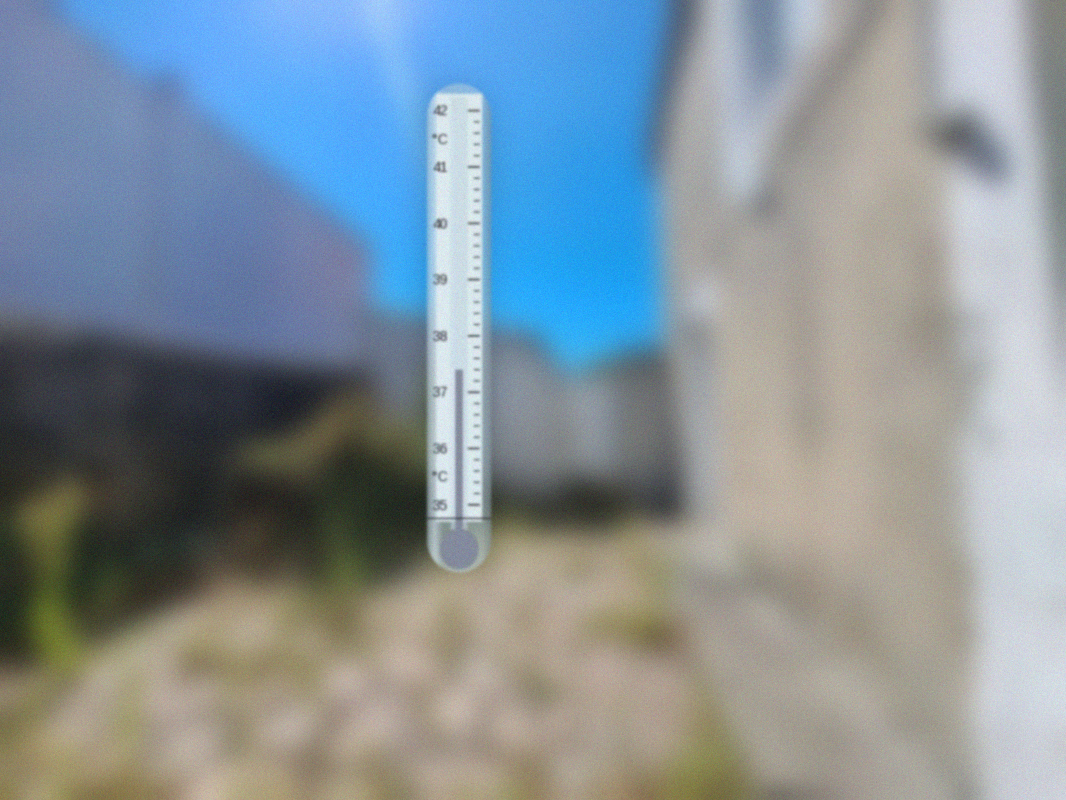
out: 37.4 °C
